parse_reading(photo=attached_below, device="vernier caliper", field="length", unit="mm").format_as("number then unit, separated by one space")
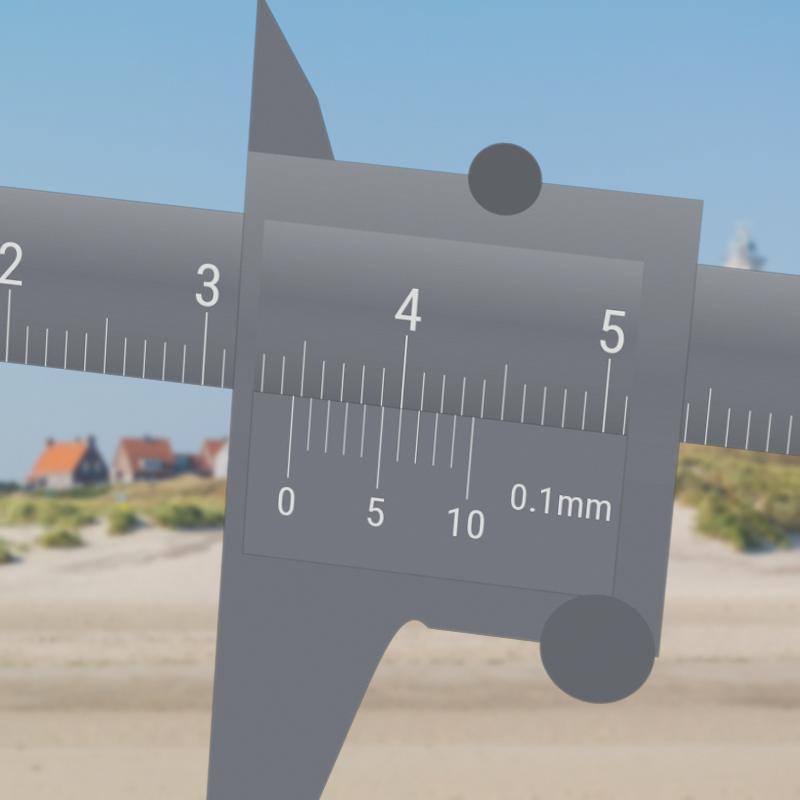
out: 34.6 mm
